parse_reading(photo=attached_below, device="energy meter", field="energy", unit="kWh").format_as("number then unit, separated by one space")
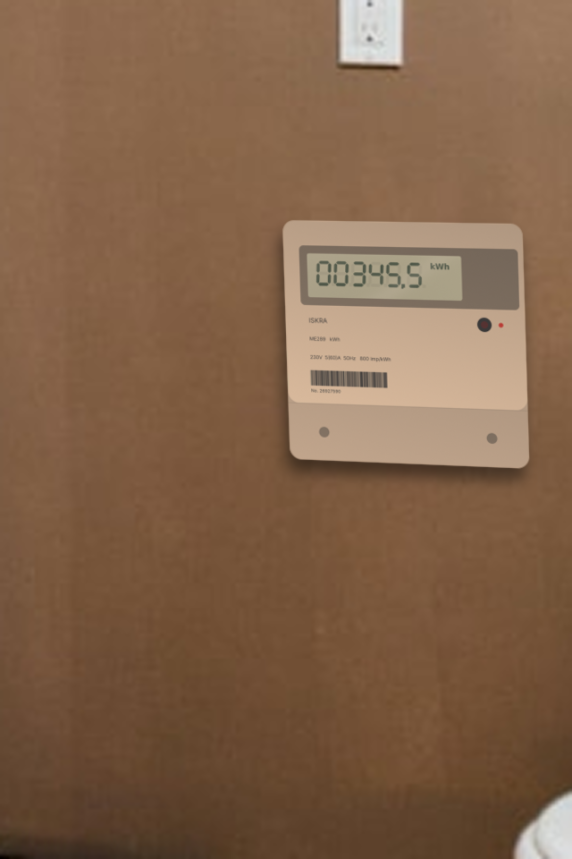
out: 345.5 kWh
